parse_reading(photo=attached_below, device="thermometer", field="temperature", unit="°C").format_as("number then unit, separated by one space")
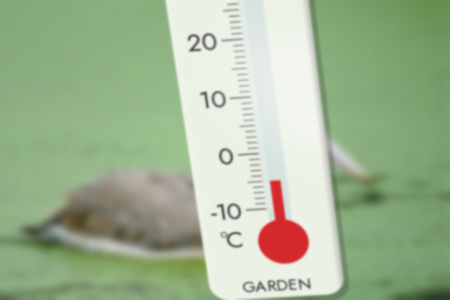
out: -5 °C
